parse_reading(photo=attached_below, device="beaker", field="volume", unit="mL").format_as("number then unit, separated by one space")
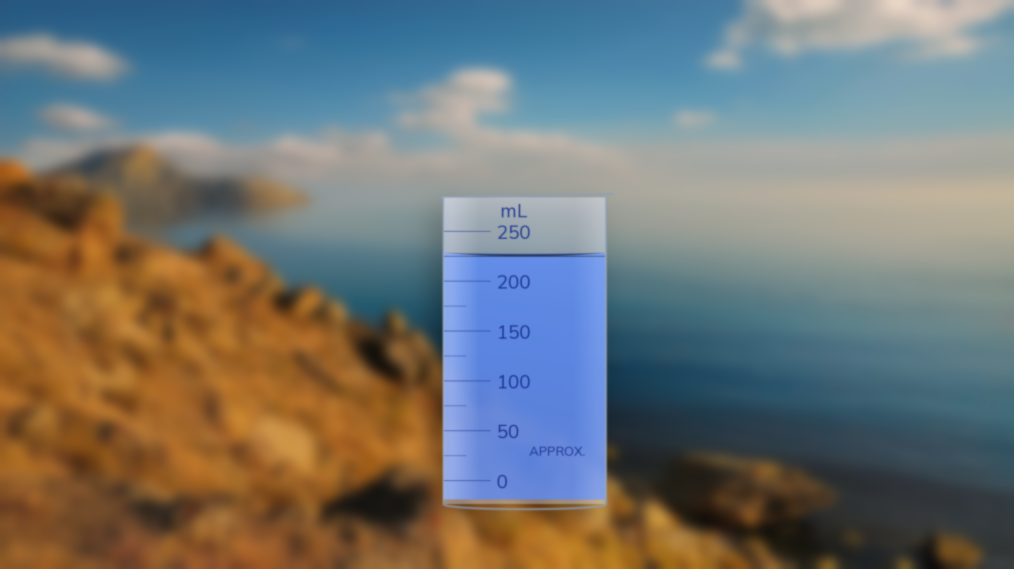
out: 225 mL
